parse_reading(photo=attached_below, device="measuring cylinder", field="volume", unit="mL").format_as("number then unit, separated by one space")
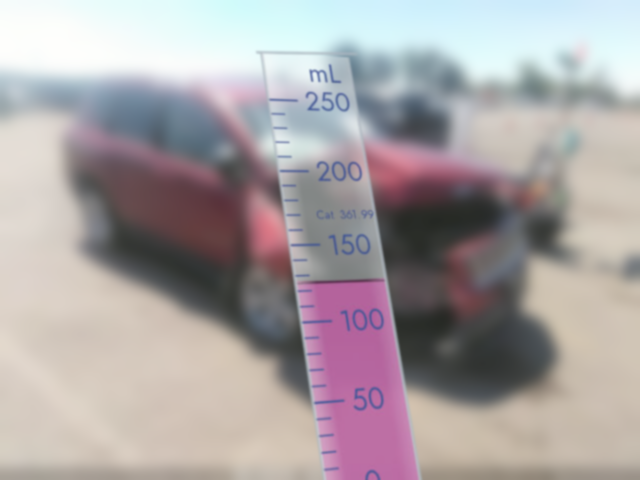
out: 125 mL
